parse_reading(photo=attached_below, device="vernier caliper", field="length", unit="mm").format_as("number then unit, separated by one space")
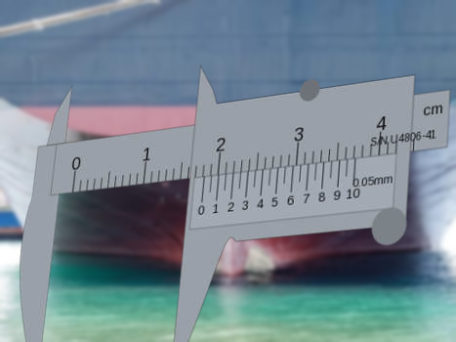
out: 18.2 mm
